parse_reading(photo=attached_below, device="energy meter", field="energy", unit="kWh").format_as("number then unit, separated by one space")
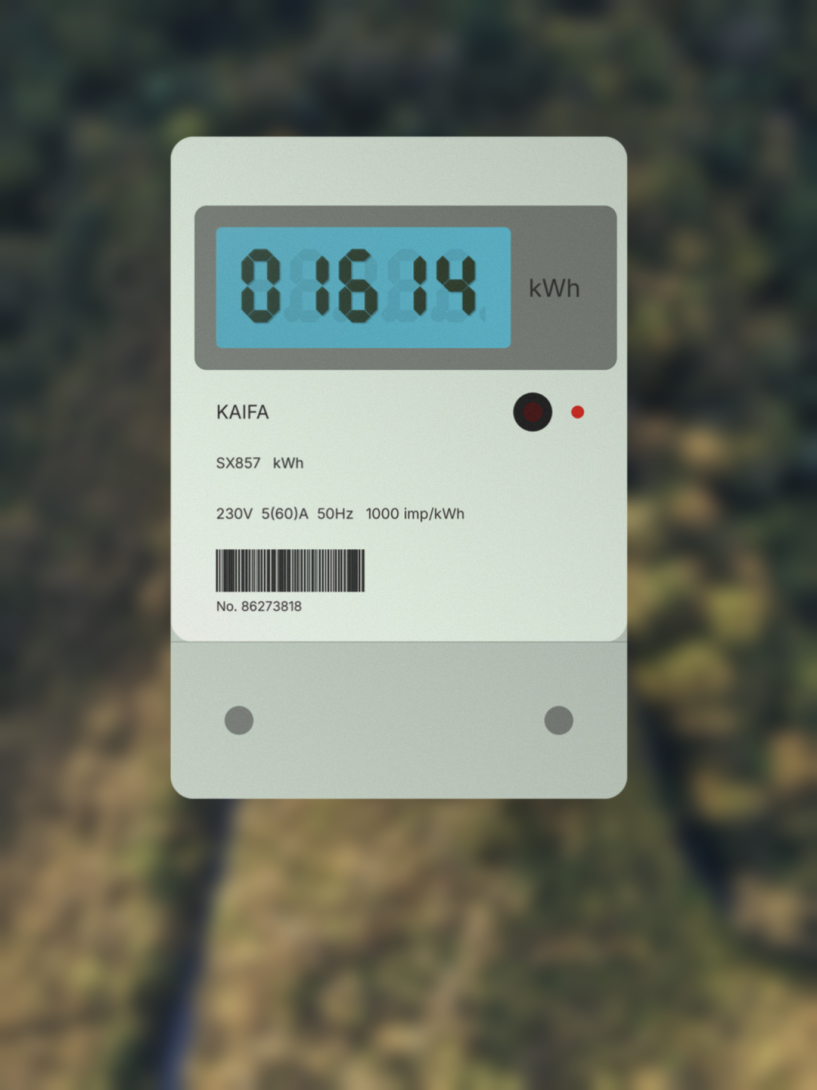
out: 1614 kWh
